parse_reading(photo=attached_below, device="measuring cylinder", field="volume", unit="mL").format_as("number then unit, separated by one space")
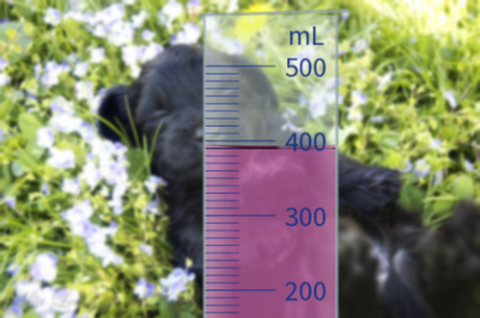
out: 390 mL
